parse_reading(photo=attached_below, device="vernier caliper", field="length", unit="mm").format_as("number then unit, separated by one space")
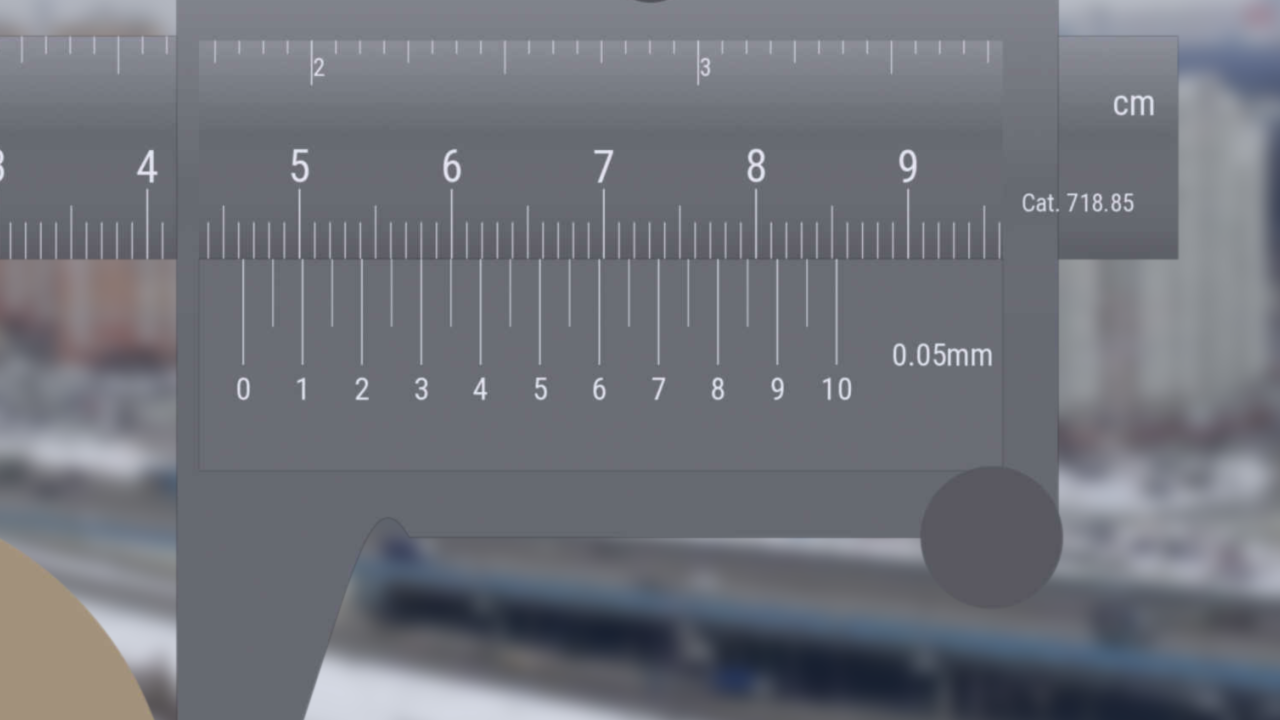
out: 46.3 mm
